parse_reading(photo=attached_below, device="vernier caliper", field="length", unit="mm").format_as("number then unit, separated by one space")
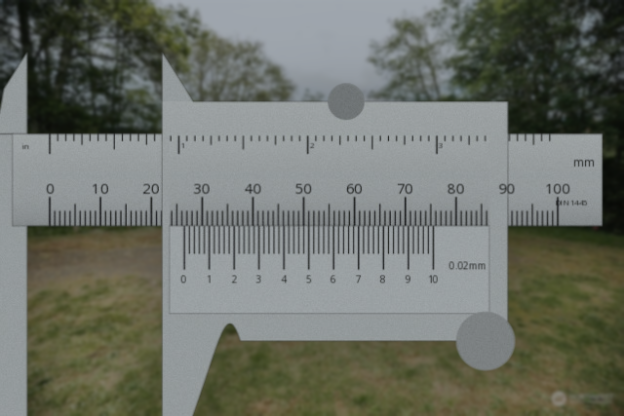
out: 26.5 mm
